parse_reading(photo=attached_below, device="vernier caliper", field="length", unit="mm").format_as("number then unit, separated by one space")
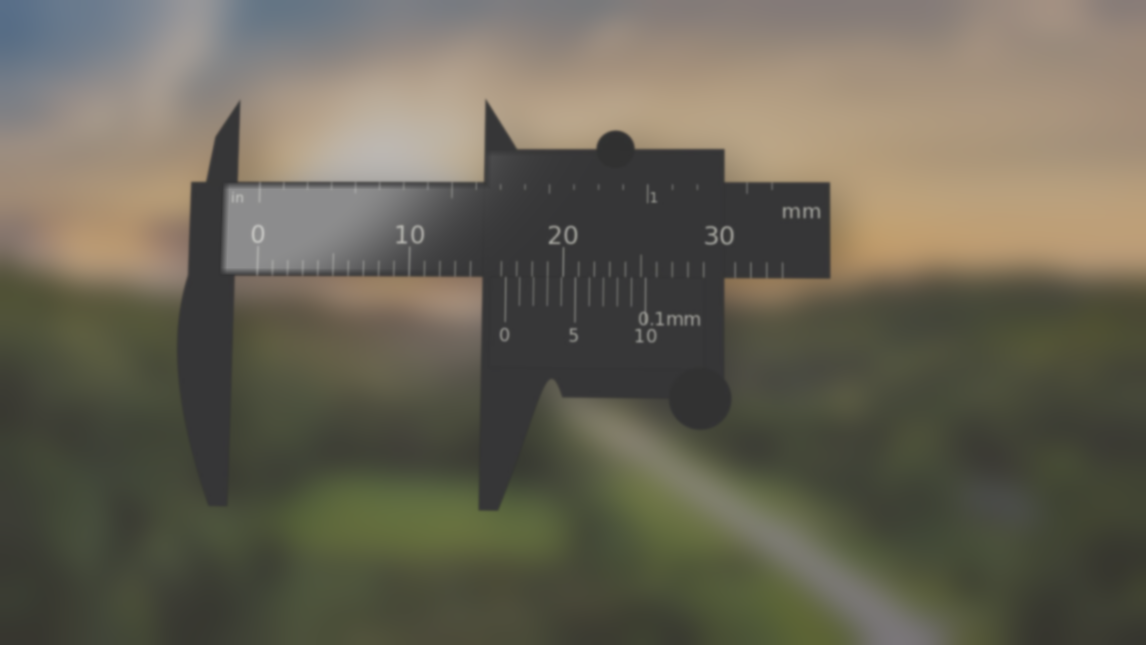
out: 16.3 mm
